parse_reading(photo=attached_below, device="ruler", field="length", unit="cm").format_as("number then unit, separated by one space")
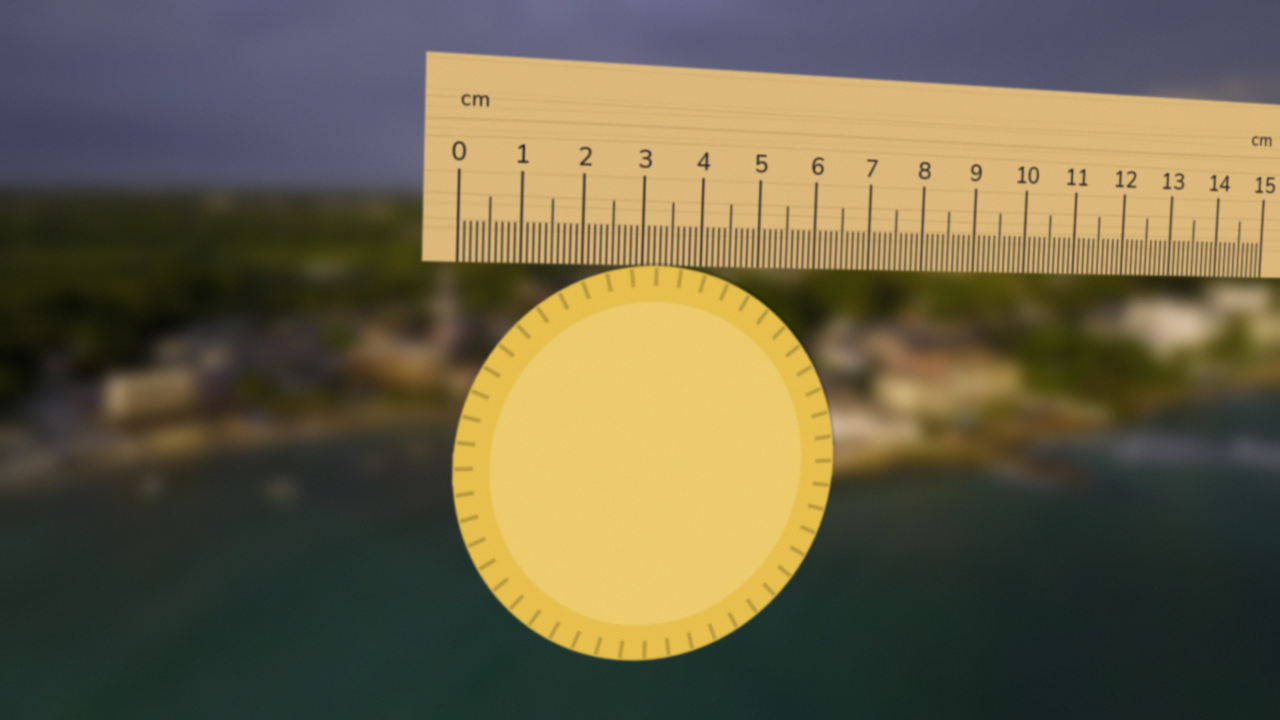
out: 6.5 cm
